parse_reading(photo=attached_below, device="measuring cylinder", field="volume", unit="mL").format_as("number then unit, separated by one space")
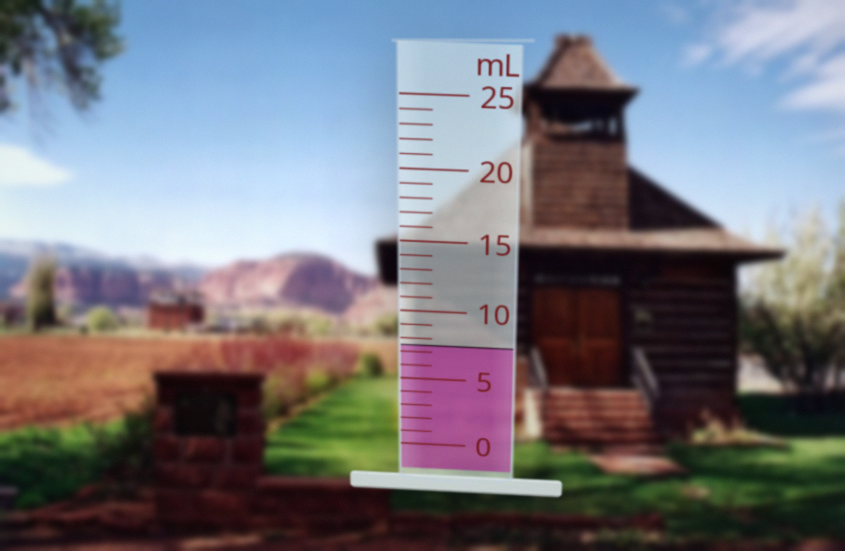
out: 7.5 mL
